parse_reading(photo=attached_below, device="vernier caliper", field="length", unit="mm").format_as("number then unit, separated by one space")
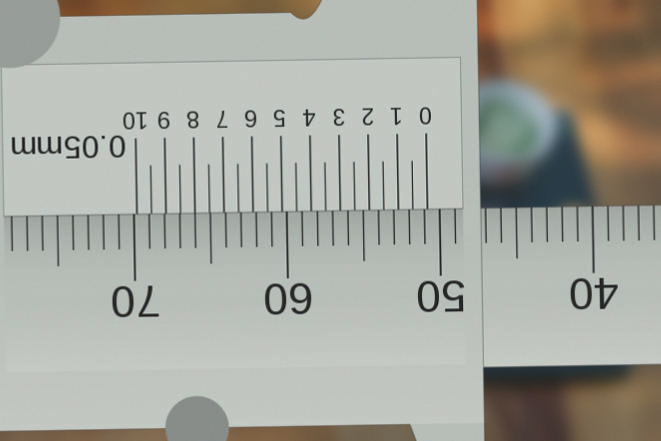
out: 50.8 mm
